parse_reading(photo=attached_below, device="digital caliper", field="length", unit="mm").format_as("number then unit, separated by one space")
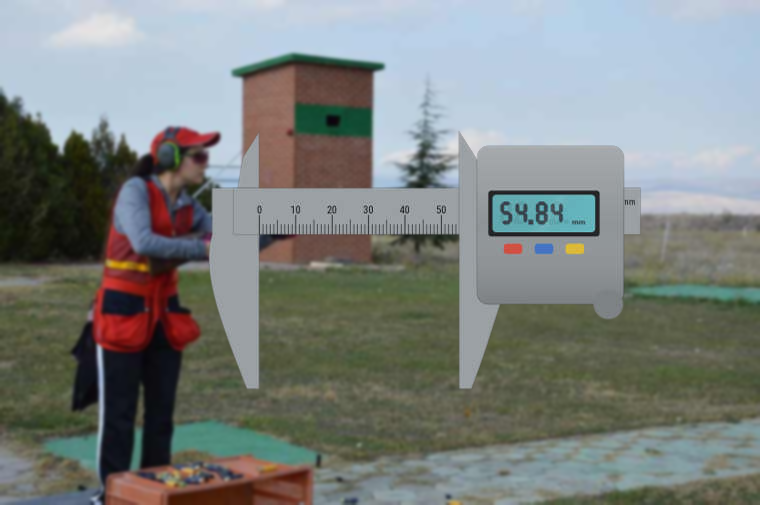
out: 54.84 mm
